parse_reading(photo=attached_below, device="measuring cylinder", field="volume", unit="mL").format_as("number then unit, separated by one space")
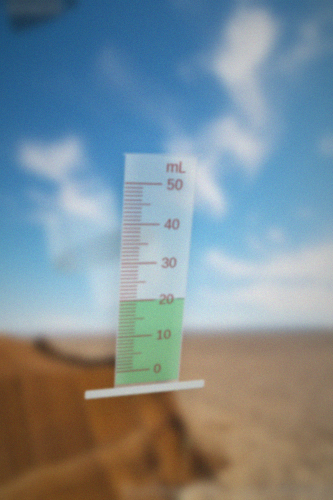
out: 20 mL
